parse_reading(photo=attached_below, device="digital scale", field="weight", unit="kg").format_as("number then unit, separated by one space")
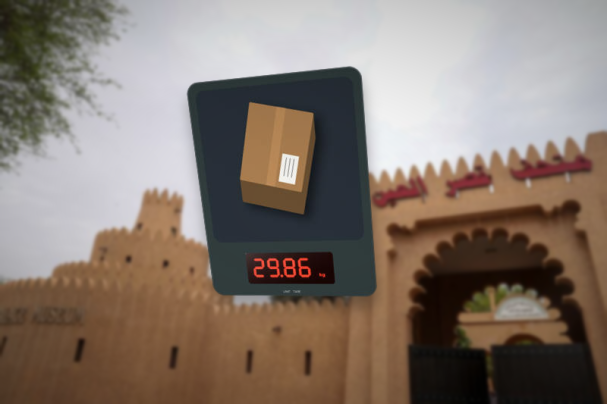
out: 29.86 kg
